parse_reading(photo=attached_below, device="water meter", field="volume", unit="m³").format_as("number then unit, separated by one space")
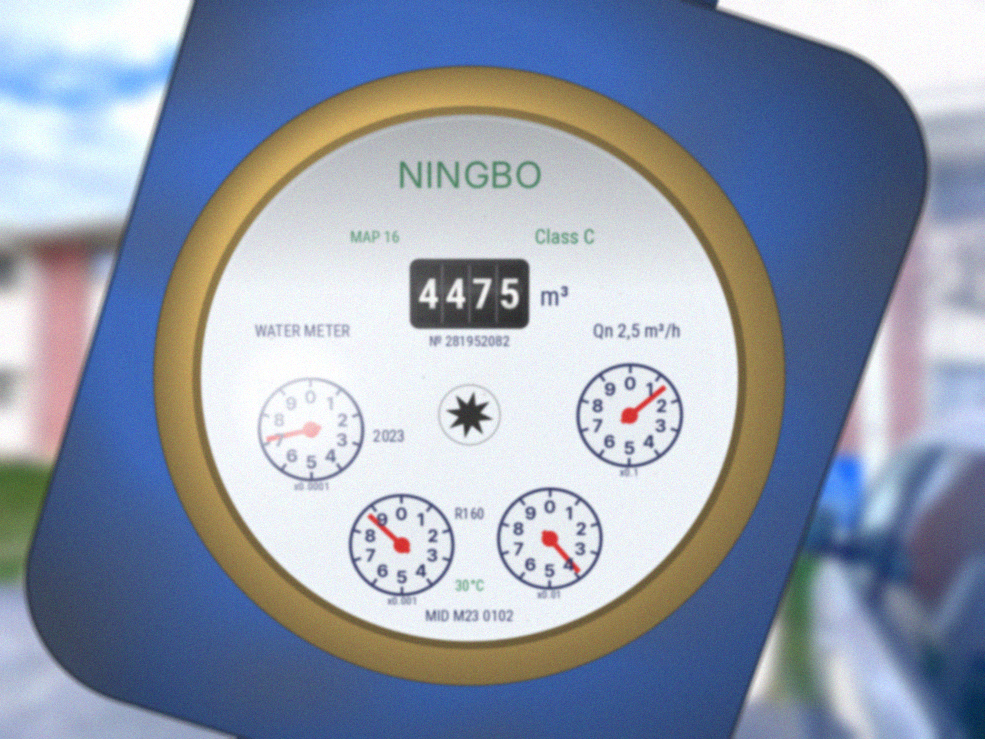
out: 4475.1387 m³
